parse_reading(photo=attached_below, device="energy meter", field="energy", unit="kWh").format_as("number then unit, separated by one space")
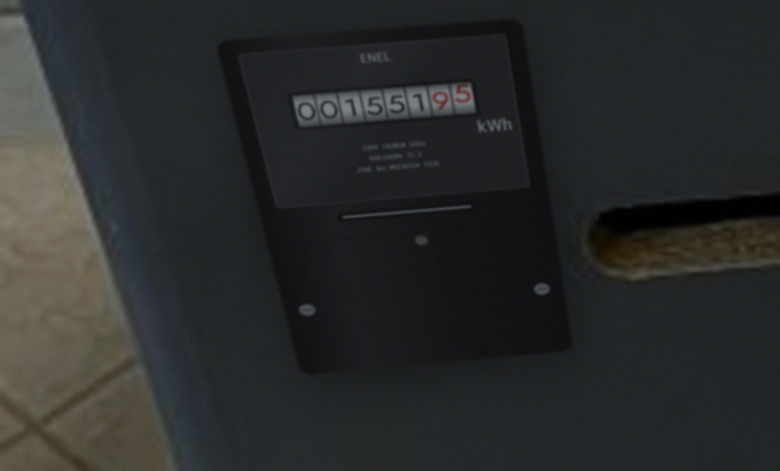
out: 1551.95 kWh
